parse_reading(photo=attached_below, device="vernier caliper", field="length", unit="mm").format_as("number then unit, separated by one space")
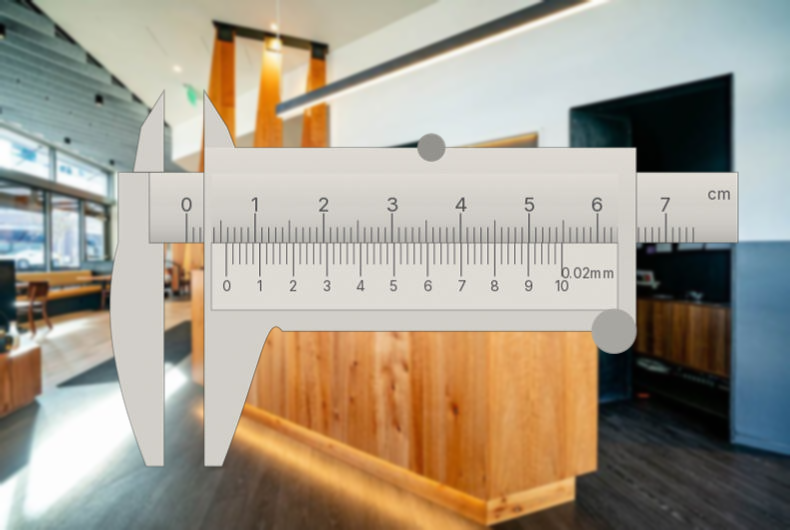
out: 5.8 mm
